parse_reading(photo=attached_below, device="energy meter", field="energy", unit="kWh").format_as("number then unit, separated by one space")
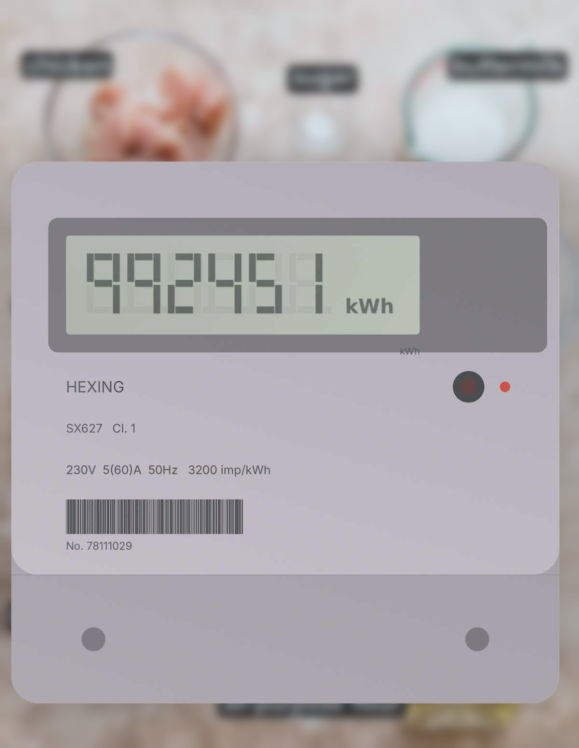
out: 992451 kWh
